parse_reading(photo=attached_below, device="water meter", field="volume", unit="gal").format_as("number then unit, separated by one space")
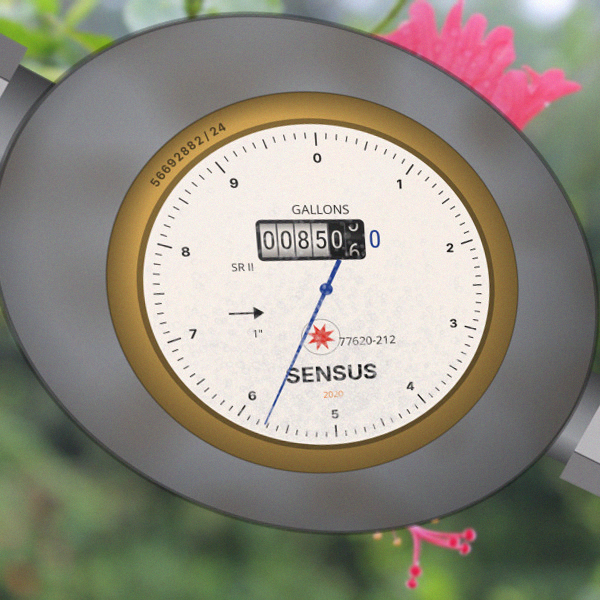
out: 85055.7 gal
